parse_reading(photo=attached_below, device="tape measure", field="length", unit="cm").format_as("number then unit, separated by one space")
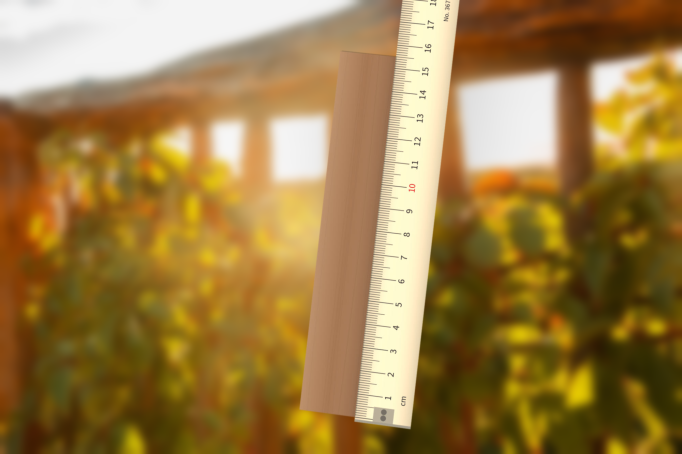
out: 15.5 cm
